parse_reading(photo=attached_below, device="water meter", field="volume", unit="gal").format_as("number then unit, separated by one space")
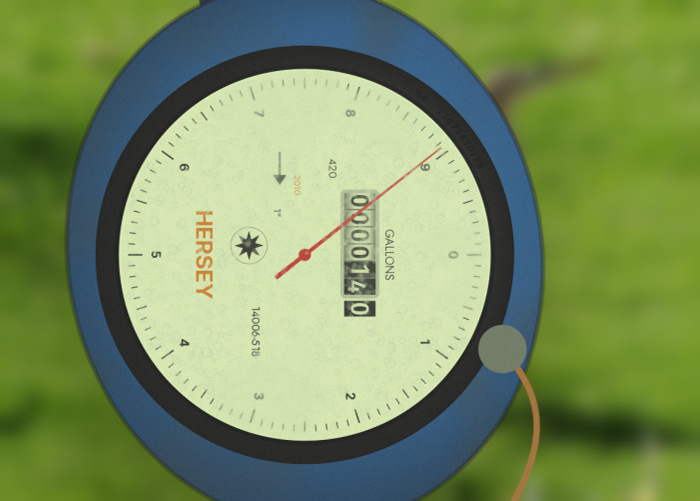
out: 138.9 gal
